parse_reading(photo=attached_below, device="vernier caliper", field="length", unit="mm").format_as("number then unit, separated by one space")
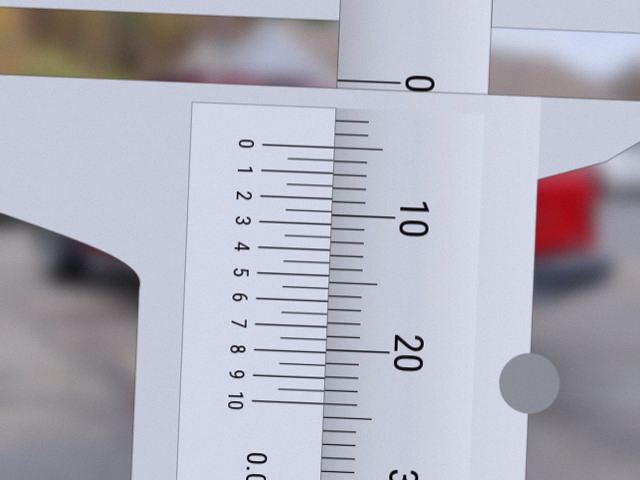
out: 5.0 mm
